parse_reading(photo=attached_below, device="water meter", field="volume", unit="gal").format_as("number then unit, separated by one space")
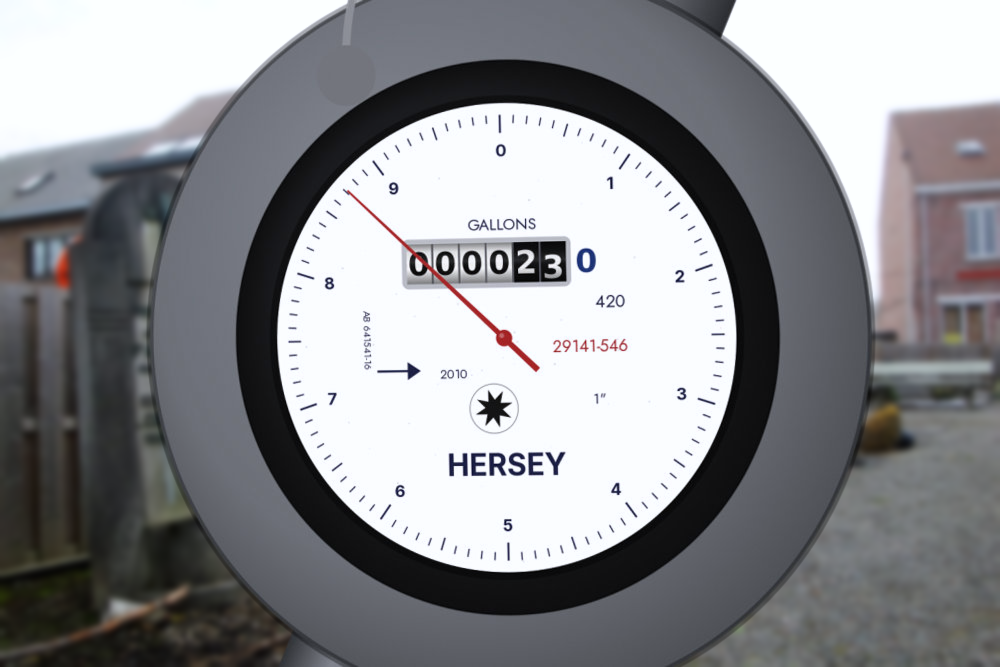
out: 228.7 gal
